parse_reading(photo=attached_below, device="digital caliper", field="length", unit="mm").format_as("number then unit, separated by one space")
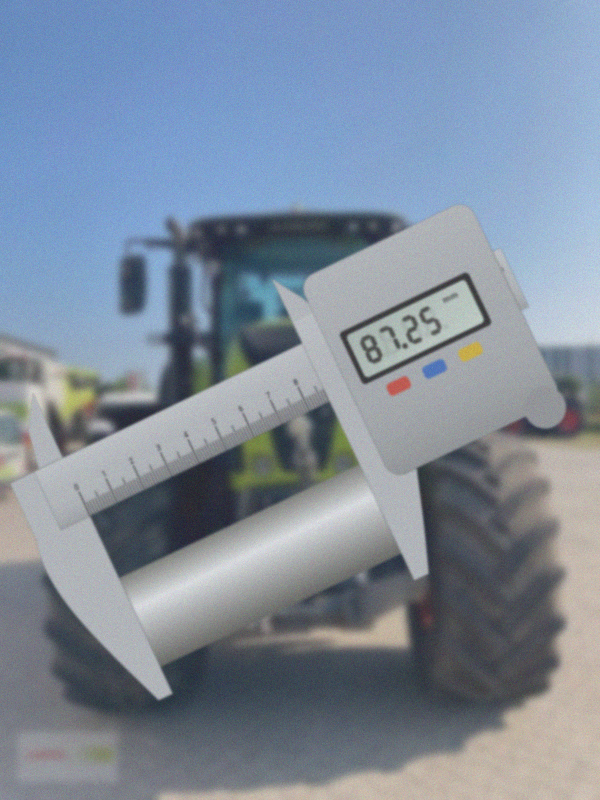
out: 87.25 mm
